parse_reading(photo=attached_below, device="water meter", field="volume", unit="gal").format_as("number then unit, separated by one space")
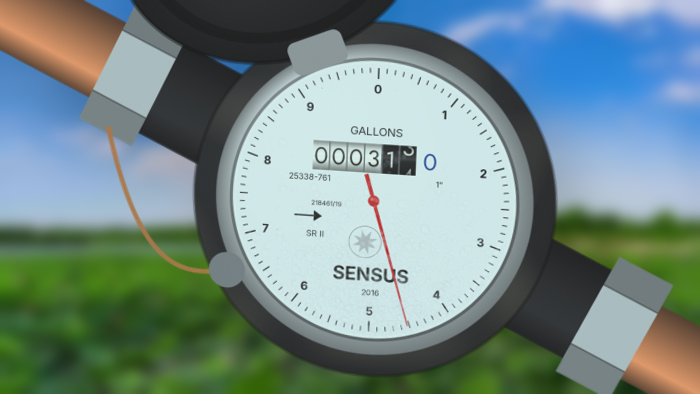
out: 3134.5 gal
